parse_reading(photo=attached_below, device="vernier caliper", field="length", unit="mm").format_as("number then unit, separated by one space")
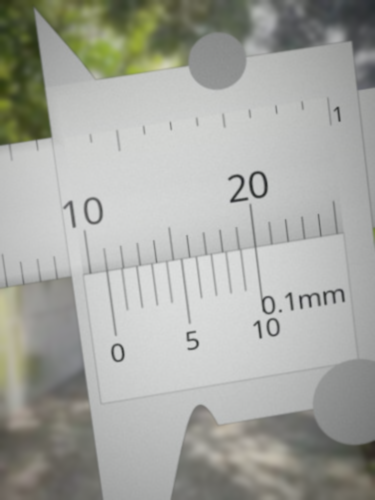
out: 11.0 mm
